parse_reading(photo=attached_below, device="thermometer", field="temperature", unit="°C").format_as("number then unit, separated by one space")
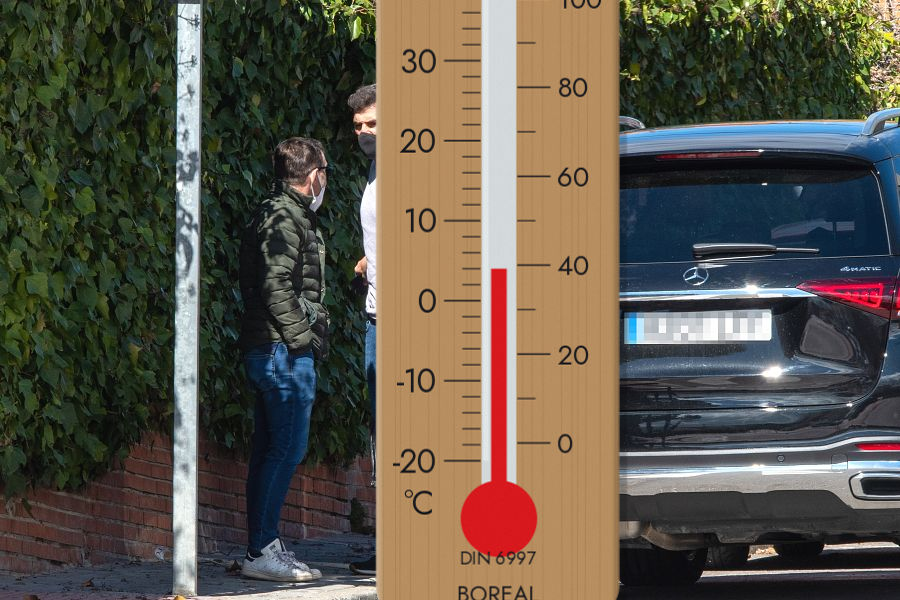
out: 4 °C
